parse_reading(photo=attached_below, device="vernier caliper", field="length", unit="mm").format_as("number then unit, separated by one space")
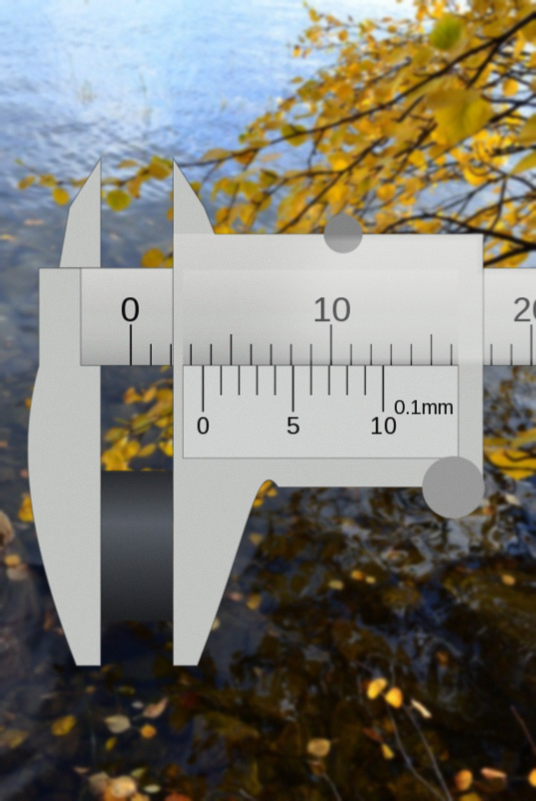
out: 3.6 mm
